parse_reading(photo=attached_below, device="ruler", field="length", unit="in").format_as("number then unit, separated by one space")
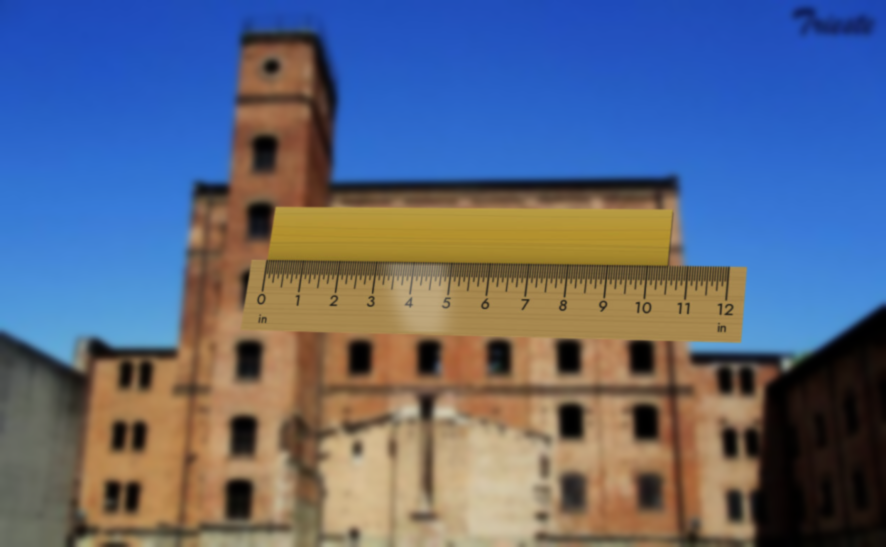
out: 10.5 in
